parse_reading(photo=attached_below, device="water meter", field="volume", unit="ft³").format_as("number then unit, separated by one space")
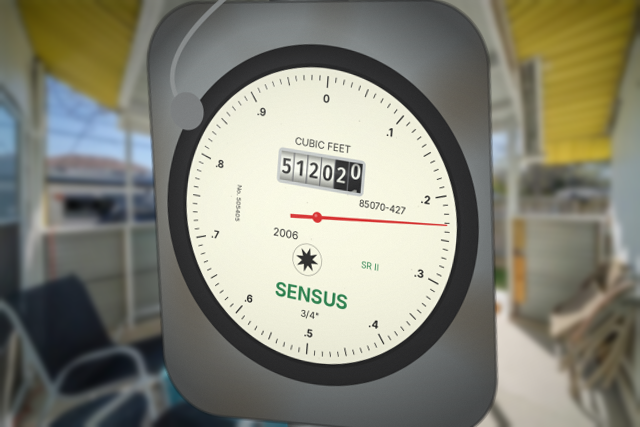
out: 512020.23 ft³
